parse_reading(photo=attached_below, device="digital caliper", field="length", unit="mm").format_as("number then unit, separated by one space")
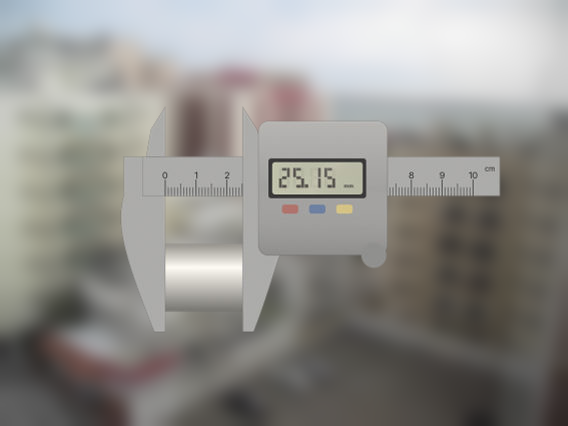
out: 25.15 mm
